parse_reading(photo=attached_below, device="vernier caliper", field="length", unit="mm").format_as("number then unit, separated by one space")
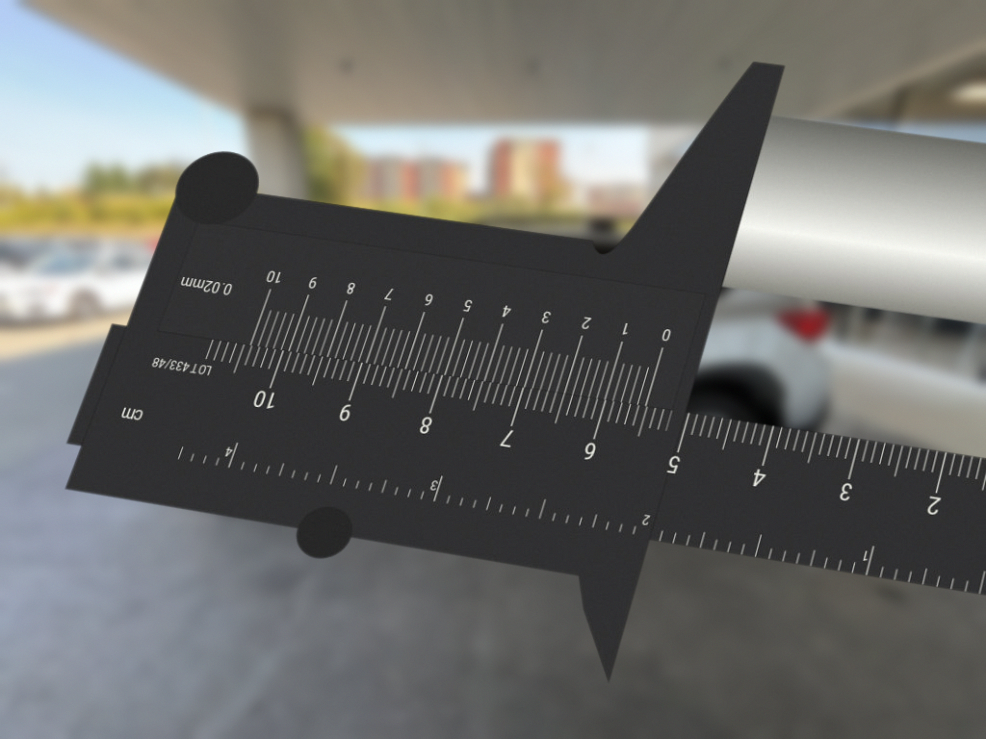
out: 55.2 mm
